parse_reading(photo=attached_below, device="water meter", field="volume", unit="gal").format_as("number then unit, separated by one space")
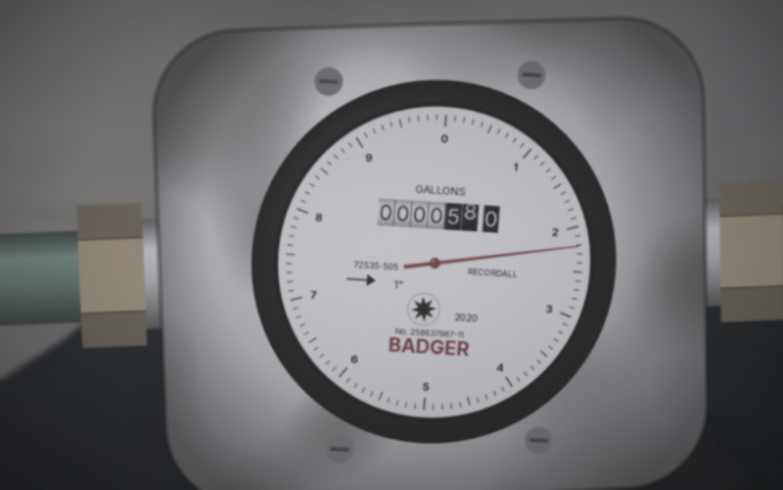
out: 582.2 gal
